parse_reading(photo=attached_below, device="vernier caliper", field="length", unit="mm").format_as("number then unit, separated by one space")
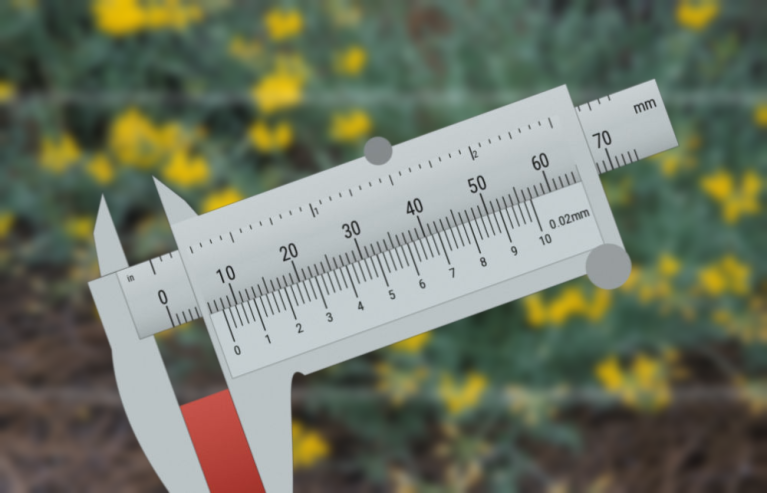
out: 7.8 mm
